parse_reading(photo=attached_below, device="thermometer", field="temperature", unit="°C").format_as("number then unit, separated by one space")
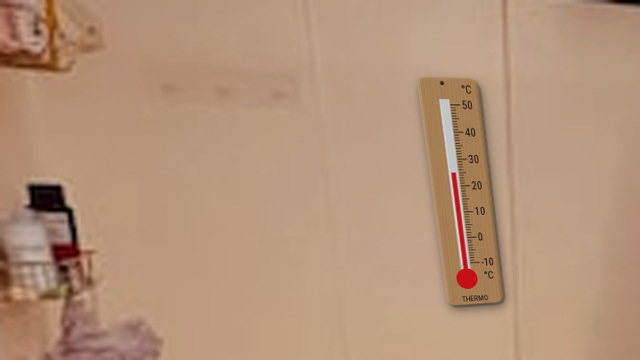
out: 25 °C
